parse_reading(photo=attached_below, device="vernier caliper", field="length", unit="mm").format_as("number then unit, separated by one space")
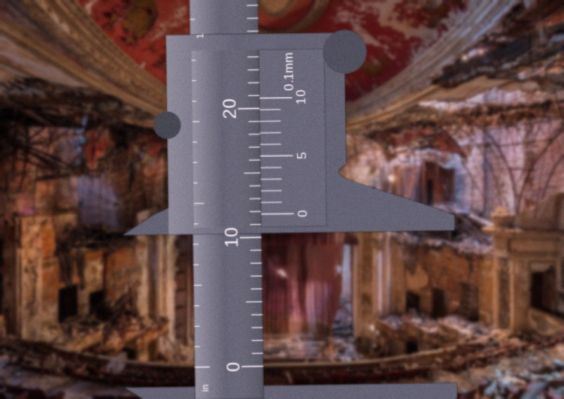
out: 11.8 mm
